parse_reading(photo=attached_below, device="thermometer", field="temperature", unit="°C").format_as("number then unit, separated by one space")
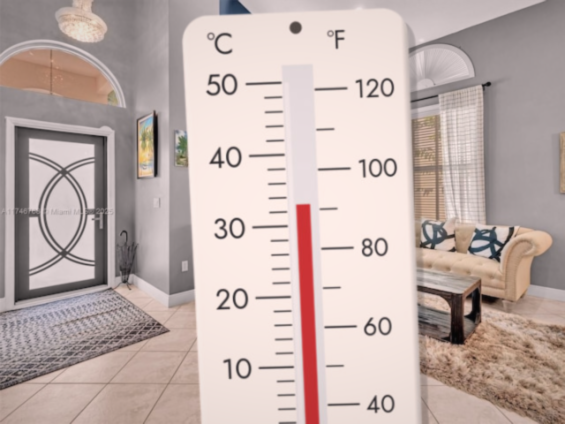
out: 33 °C
